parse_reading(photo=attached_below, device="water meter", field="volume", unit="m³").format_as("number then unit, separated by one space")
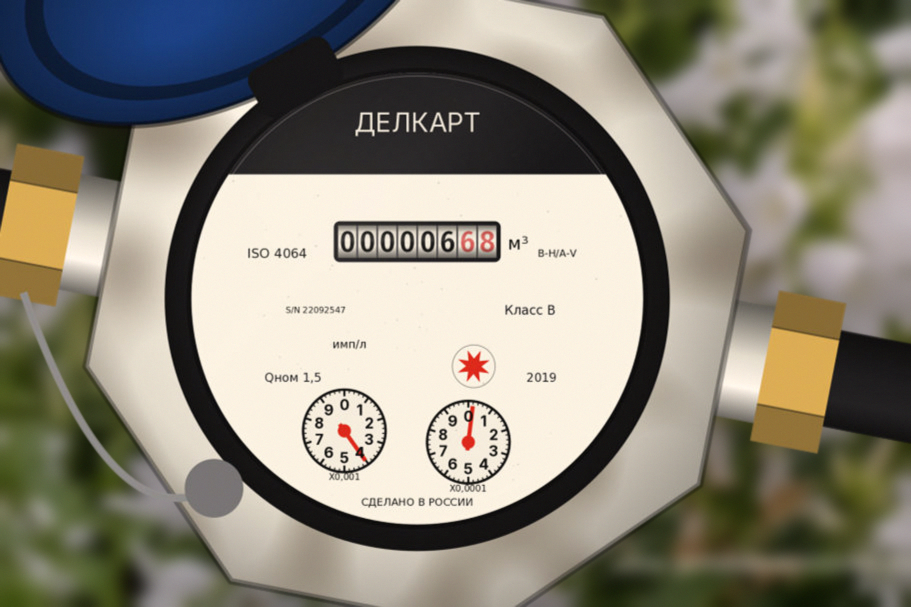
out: 6.6840 m³
